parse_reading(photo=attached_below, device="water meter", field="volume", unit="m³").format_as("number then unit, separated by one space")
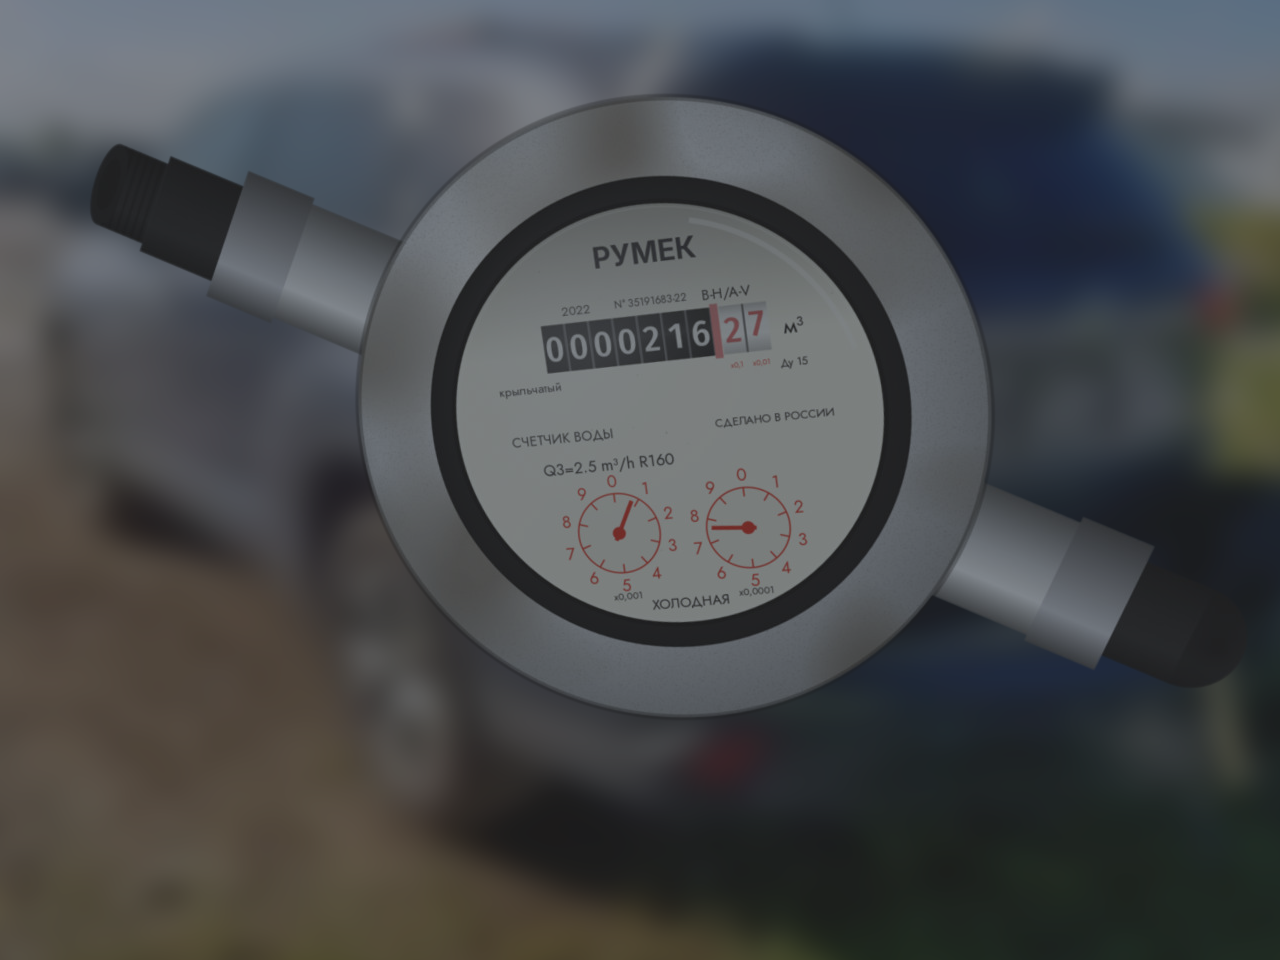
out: 216.2707 m³
